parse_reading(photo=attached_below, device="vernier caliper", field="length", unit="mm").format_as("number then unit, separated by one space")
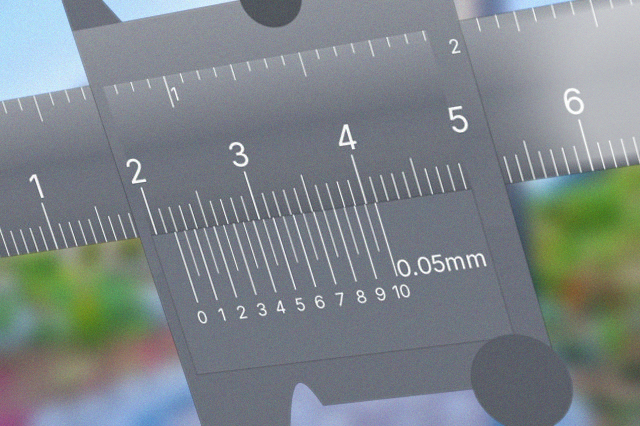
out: 21.8 mm
